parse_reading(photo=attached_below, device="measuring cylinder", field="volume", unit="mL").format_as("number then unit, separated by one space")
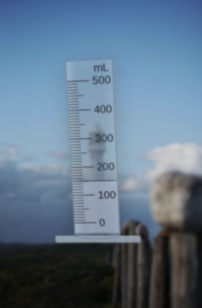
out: 150 mL
